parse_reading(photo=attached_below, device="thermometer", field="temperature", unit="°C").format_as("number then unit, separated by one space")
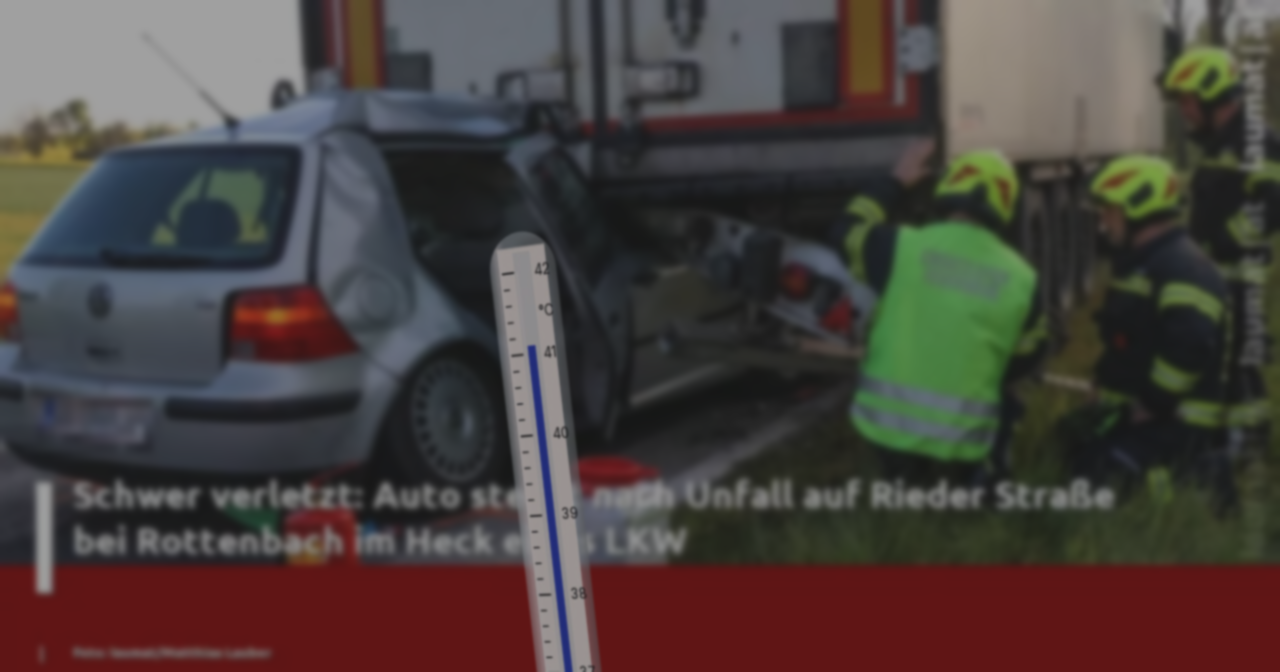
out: 41.1 °C
